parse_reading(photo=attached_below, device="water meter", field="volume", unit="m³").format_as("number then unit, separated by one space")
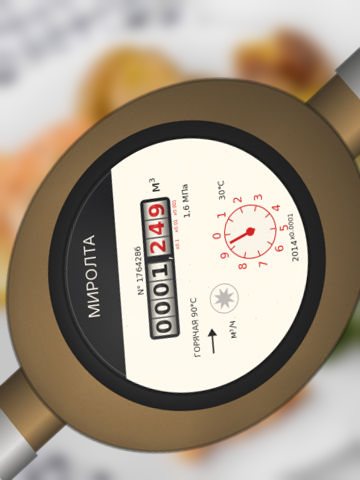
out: 1.2489 m³
